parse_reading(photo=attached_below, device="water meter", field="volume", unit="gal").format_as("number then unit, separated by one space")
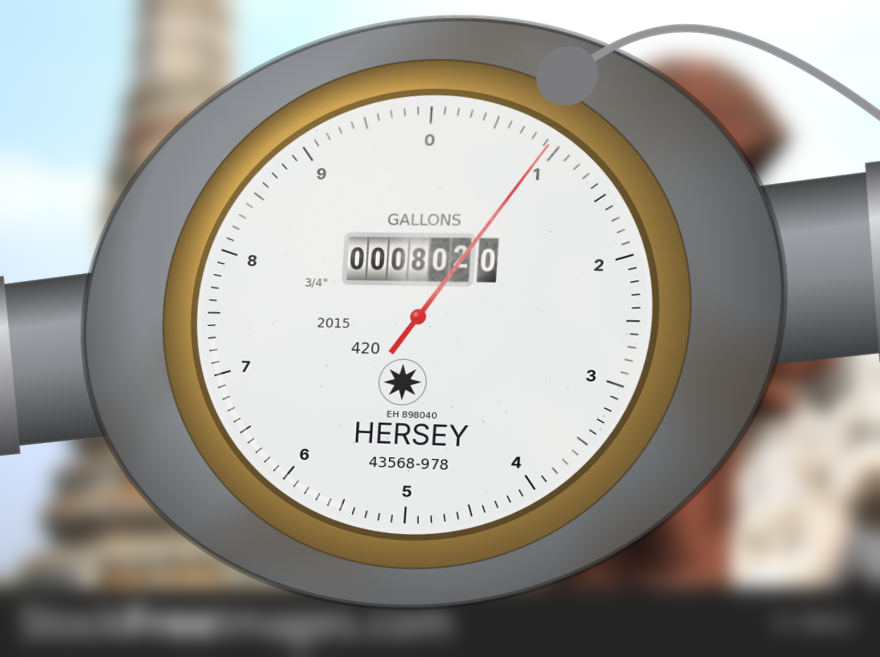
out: 8020.9 gal
